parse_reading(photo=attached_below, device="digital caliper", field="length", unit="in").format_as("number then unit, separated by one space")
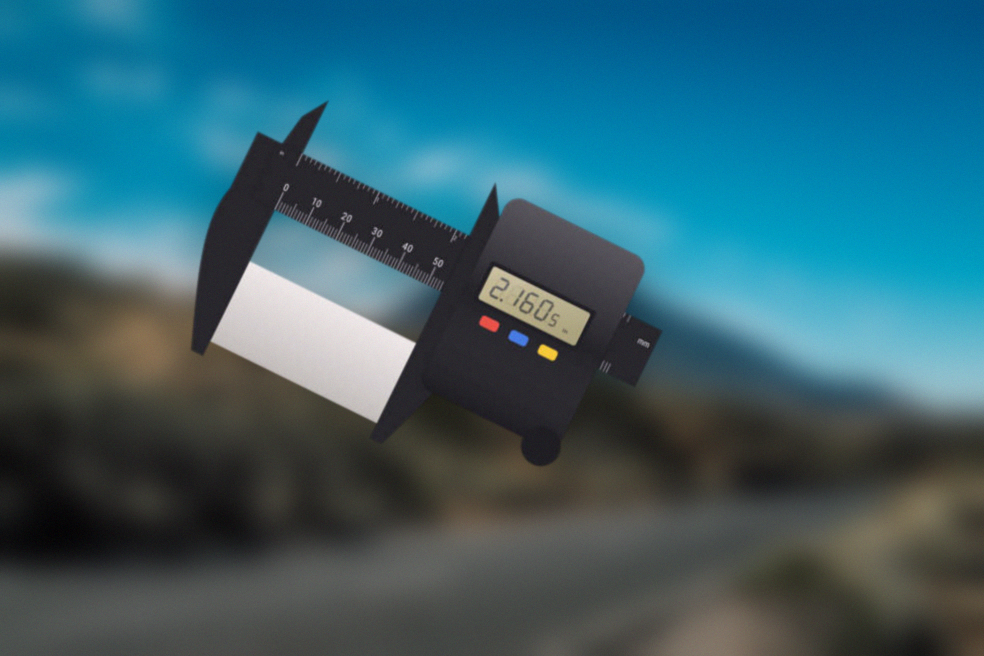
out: 2.1605 in
